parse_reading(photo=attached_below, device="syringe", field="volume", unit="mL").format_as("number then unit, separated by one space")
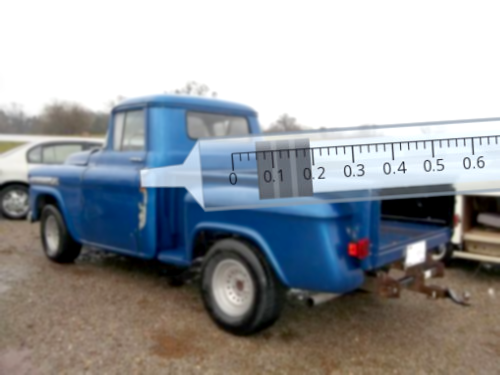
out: 0.06 mL
